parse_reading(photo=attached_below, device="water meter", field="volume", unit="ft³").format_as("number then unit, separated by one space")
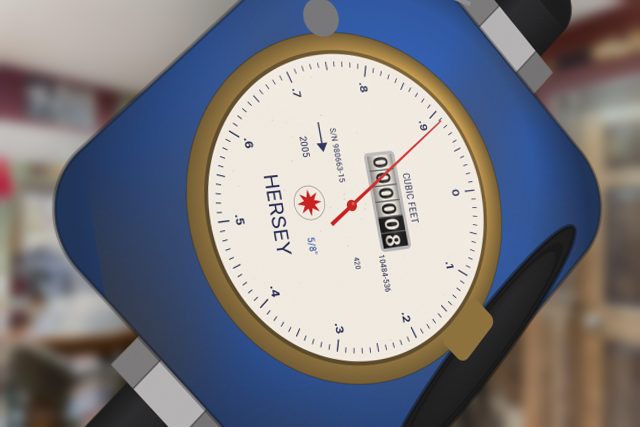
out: 7.91 ft³
